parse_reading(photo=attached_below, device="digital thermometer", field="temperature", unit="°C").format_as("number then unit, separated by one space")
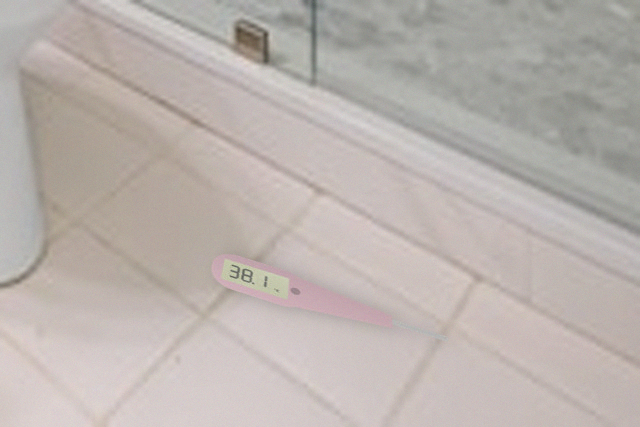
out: 38.1 °C
